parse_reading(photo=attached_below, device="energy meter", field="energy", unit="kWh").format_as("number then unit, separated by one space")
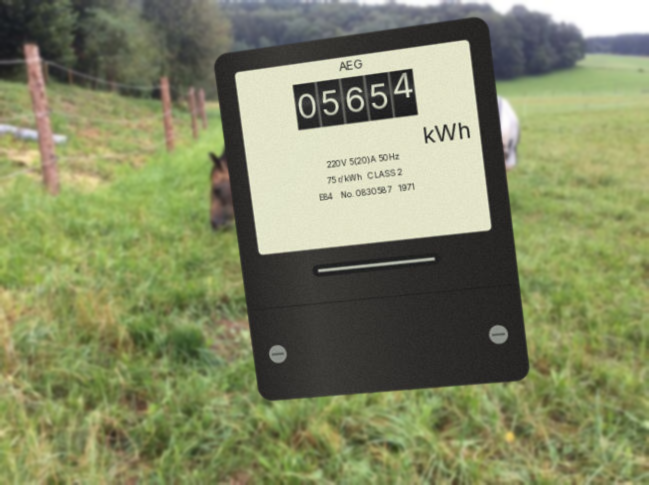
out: 5654 kWh
